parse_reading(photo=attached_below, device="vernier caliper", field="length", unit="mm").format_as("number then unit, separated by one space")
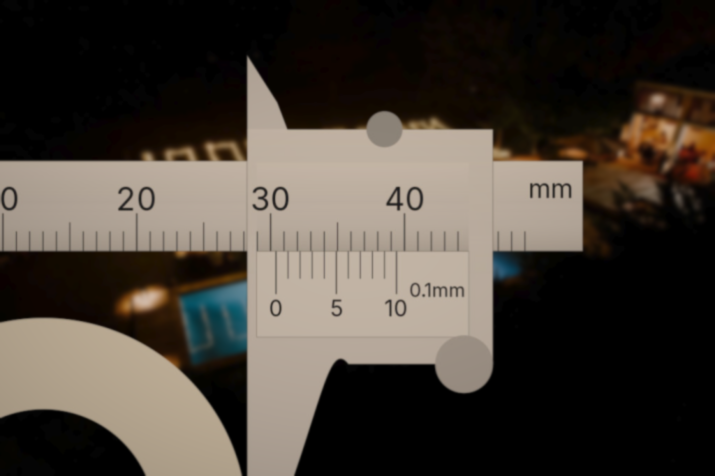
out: 30.4 mm
